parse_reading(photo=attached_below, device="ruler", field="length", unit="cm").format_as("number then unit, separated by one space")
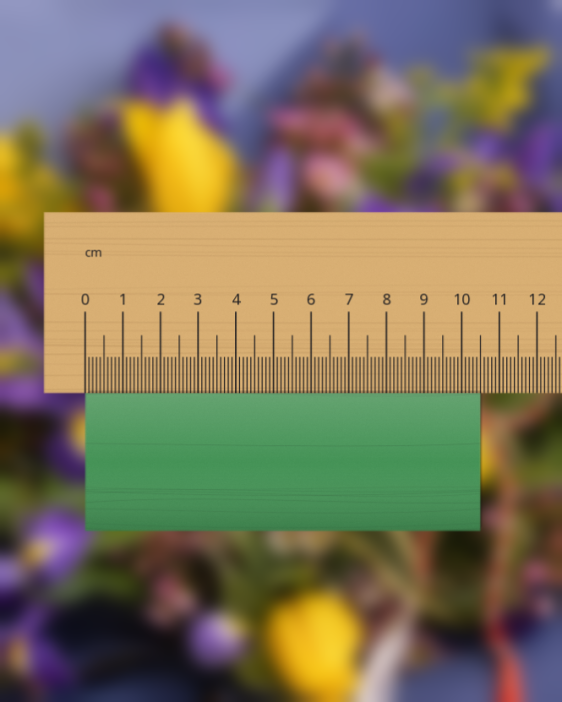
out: 10.5 cm
